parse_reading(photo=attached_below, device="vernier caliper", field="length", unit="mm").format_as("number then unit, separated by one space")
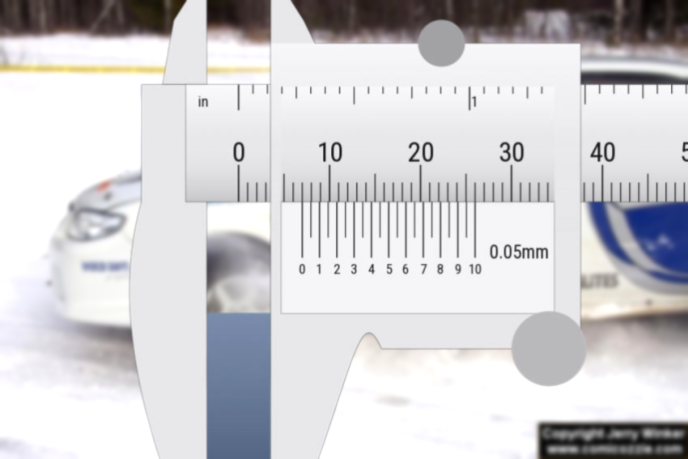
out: 7.0 mm
